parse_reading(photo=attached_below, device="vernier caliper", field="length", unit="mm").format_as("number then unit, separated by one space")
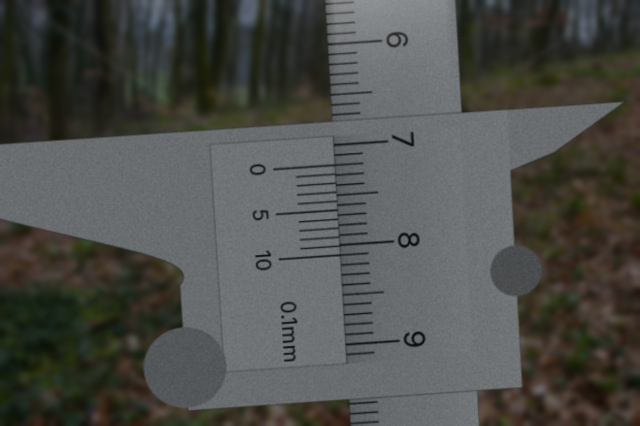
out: 72.0 mm
